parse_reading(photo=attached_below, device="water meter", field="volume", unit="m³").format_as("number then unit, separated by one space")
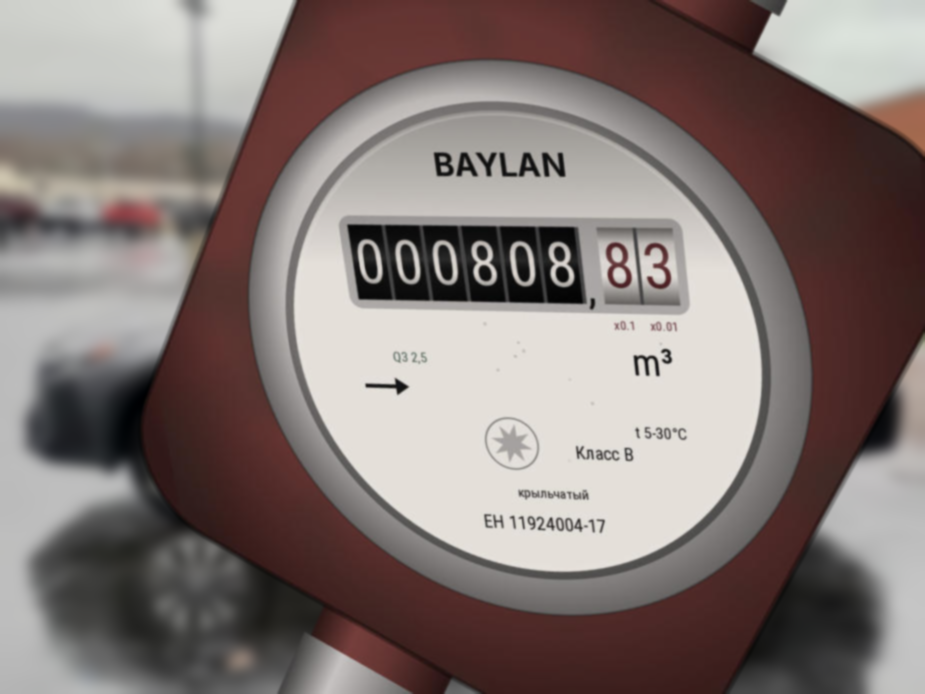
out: 808.83 m³
